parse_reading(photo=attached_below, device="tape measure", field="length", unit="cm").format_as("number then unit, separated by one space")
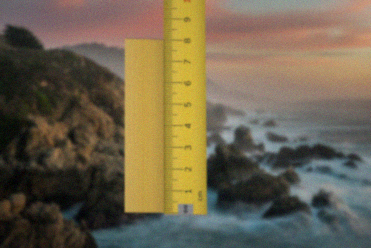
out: 8 cm
